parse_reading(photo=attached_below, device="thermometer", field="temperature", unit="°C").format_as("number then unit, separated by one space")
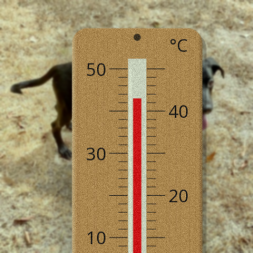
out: 43 °C
